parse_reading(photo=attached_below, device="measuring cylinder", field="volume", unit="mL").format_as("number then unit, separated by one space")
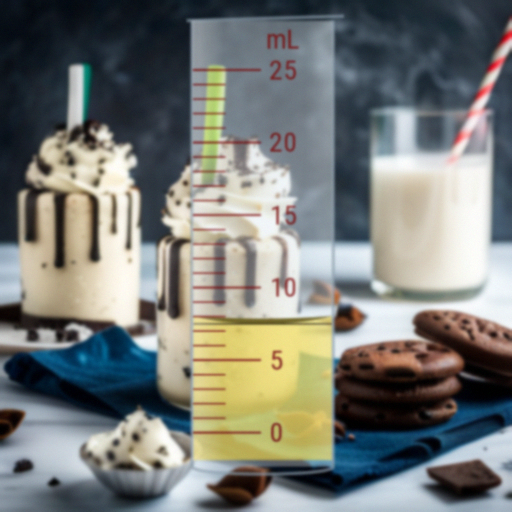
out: 7.5 mL
